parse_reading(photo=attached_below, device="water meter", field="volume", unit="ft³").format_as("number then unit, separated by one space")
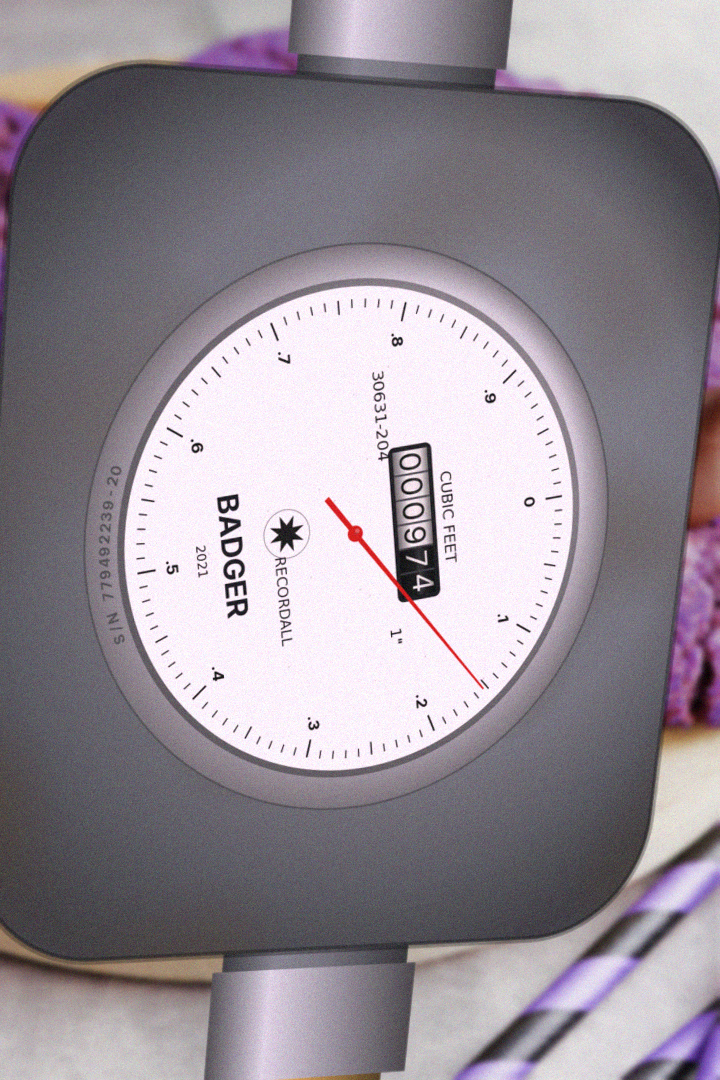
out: 974.15 ft³
